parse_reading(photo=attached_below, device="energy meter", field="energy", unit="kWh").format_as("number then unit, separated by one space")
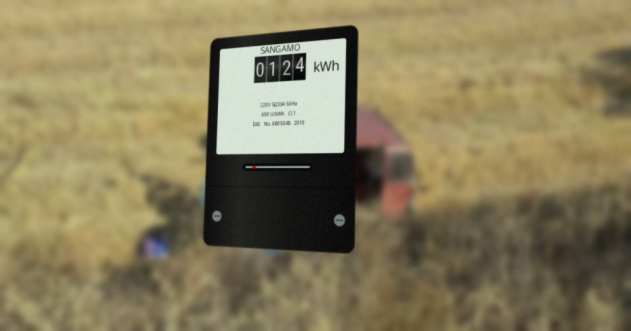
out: 124 kWh
